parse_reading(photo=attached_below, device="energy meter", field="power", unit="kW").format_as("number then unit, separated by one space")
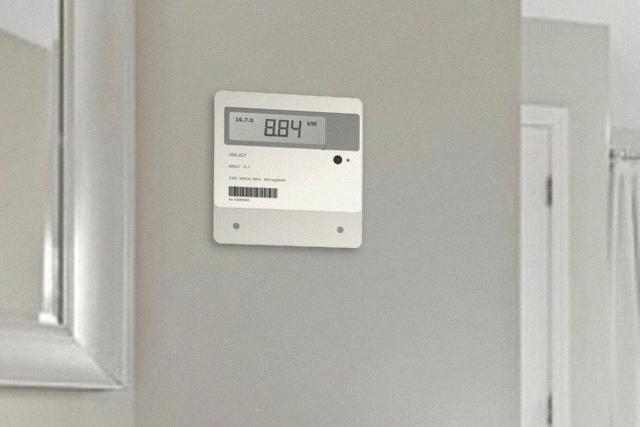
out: 8.84 kW
